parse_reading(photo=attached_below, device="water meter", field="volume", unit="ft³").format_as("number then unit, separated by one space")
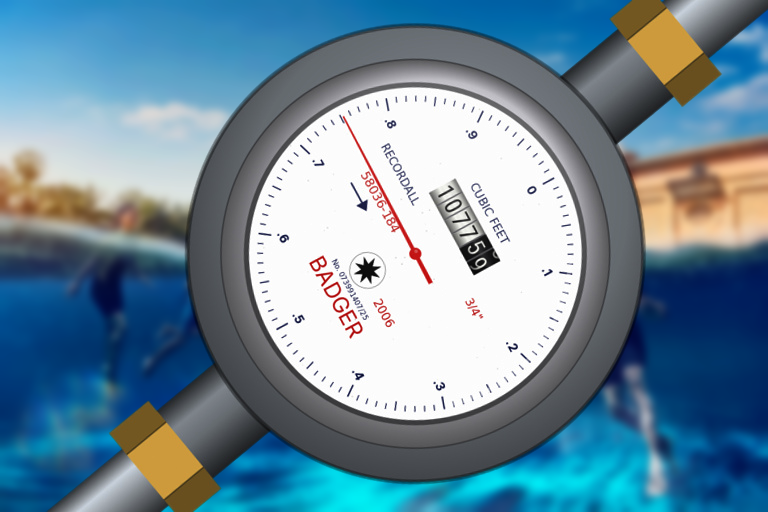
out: 107758.75 ft³
